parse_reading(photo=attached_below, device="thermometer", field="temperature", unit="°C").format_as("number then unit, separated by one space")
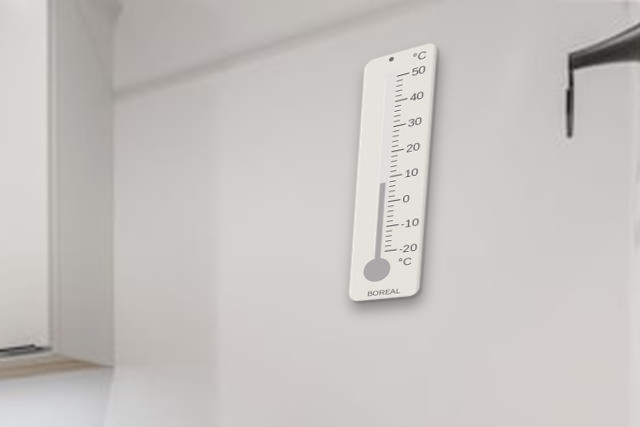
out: 8 °C
